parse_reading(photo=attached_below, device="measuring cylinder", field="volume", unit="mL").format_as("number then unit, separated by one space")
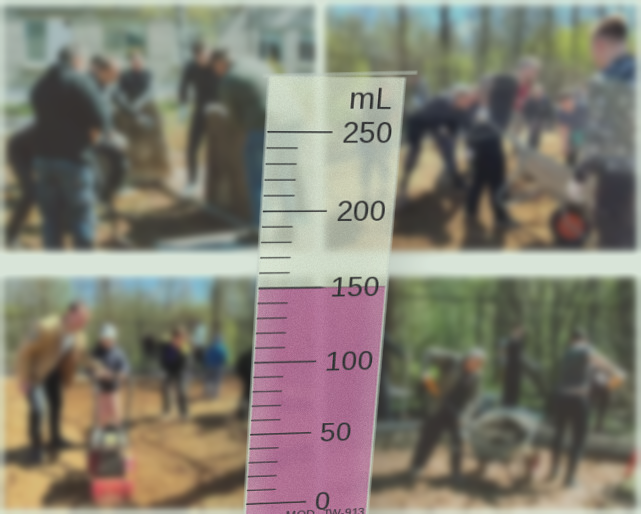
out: 150 mL
